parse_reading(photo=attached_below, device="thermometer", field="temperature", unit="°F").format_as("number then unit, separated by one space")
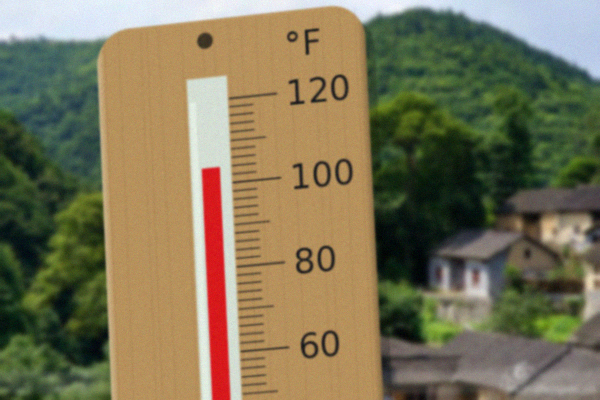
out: 104 °F
